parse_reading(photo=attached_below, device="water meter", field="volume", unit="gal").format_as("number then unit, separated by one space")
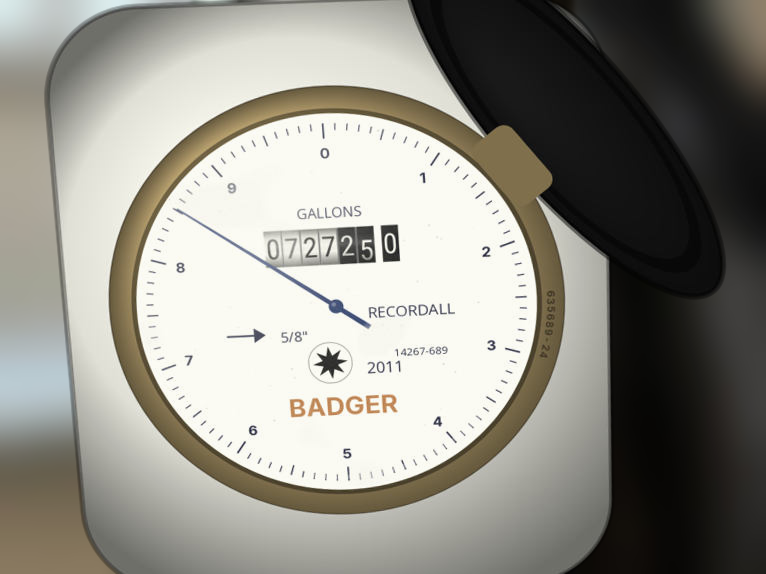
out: 727248.5 gal
